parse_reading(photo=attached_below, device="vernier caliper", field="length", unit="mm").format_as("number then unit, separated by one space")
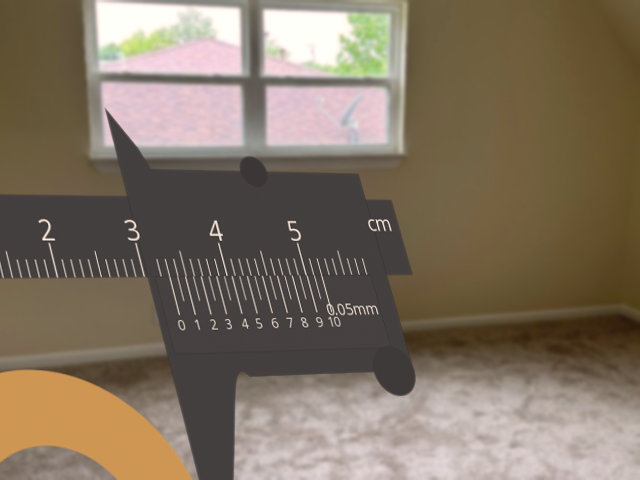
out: 33.0 mm
